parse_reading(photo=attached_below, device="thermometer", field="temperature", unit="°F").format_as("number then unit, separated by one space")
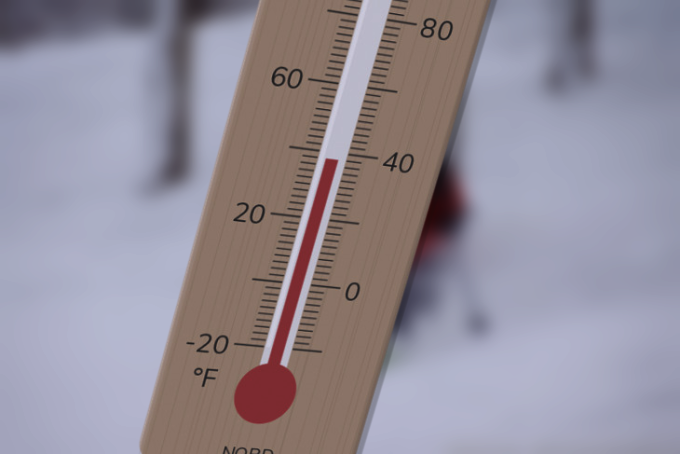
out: 38 °F
